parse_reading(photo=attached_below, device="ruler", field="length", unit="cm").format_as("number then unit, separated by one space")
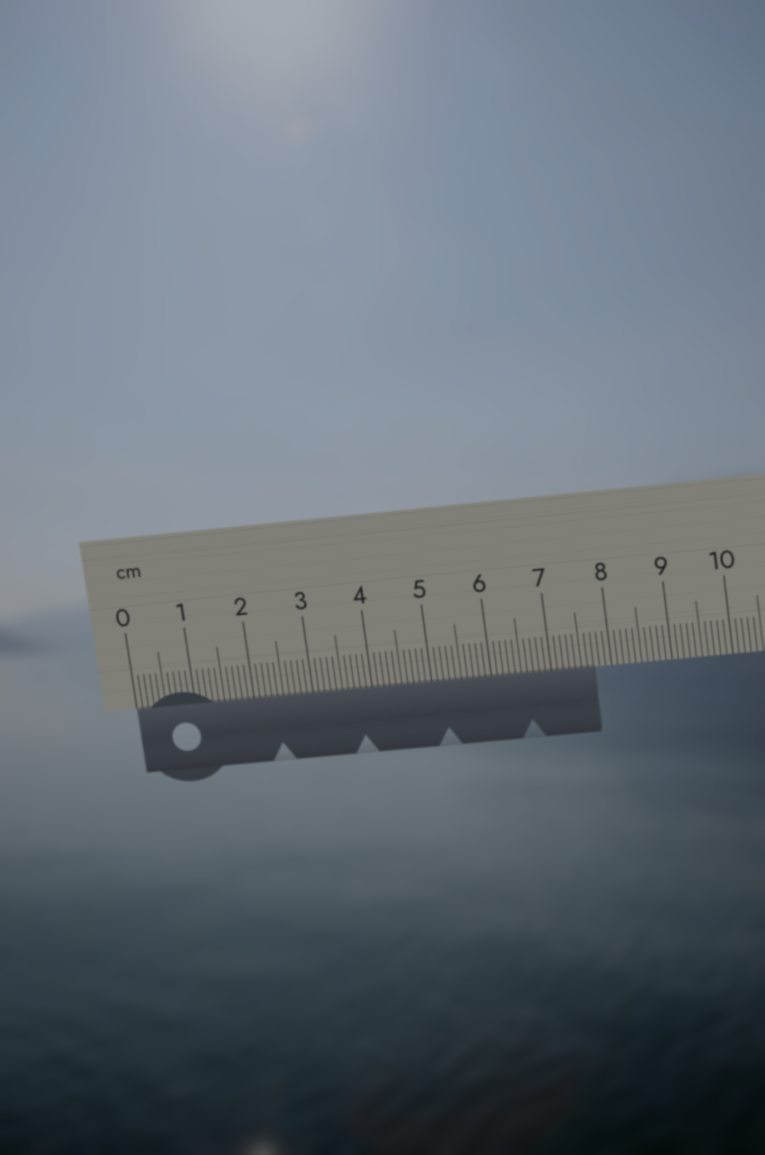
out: 7.7 cm
